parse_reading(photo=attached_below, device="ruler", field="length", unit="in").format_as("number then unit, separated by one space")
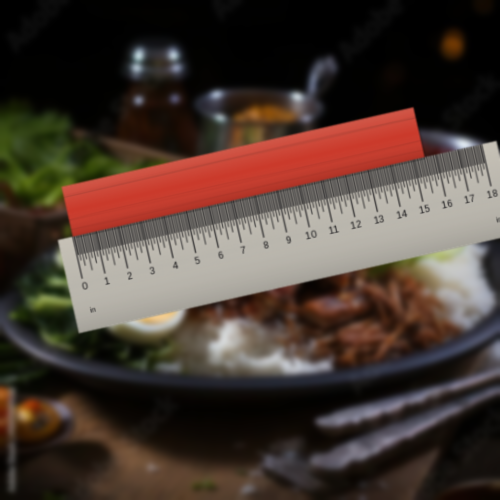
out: 15.5 in
